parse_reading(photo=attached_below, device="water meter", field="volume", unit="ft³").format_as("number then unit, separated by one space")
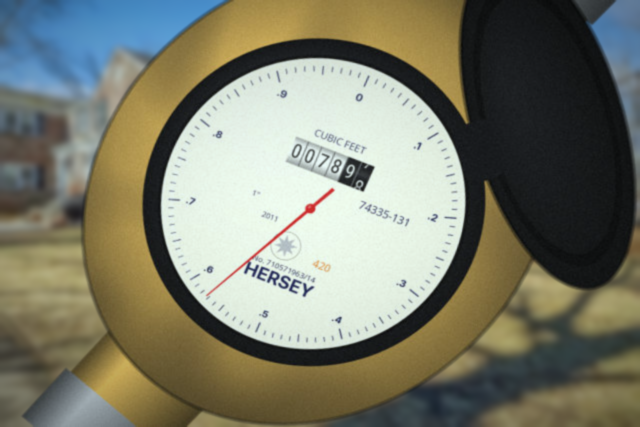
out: 7897.57 ft³
